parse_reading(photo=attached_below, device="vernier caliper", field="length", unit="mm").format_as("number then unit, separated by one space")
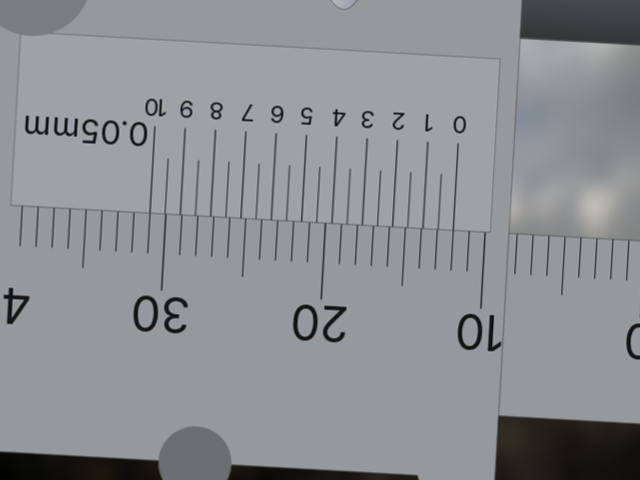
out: 12.0 mm
